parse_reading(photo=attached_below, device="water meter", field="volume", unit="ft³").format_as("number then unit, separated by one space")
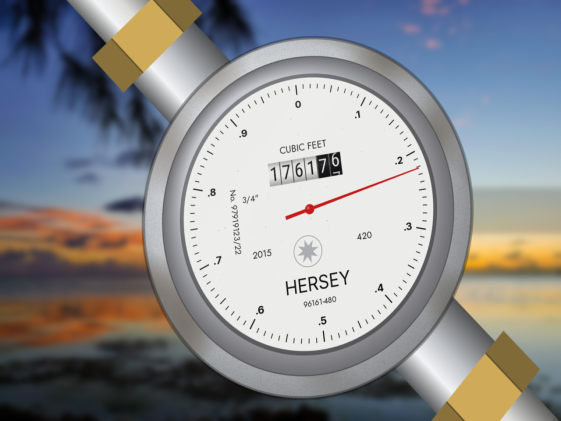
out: 176176.22 ft³
